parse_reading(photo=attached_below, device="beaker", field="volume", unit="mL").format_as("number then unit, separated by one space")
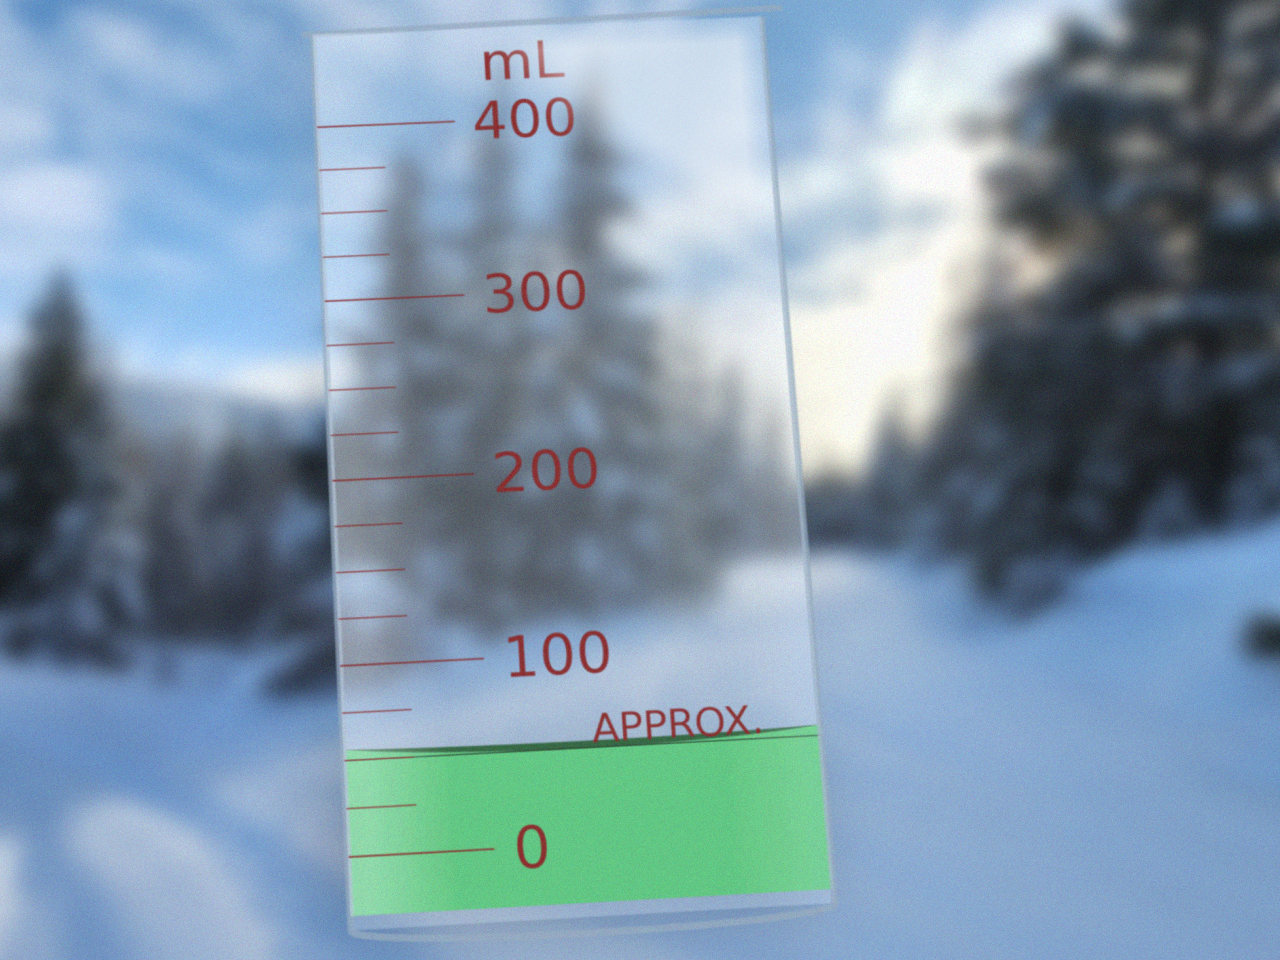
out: 50 mL
